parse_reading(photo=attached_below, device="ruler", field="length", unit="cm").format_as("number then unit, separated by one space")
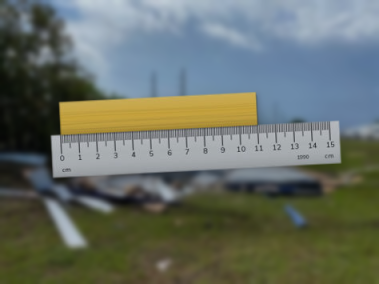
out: 11 cm
